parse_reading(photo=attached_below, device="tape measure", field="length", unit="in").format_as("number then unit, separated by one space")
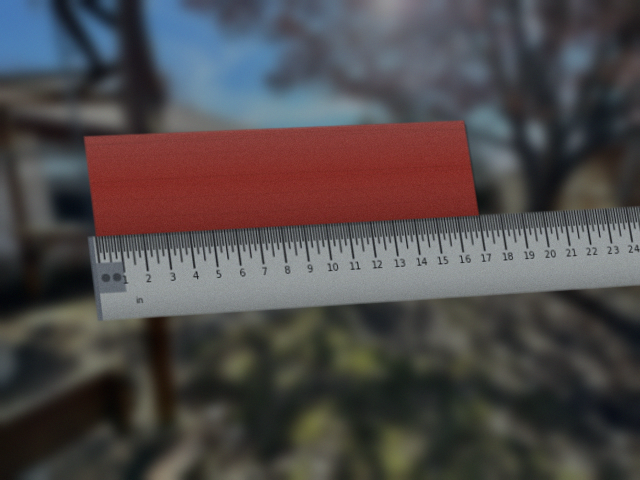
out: 17 in
